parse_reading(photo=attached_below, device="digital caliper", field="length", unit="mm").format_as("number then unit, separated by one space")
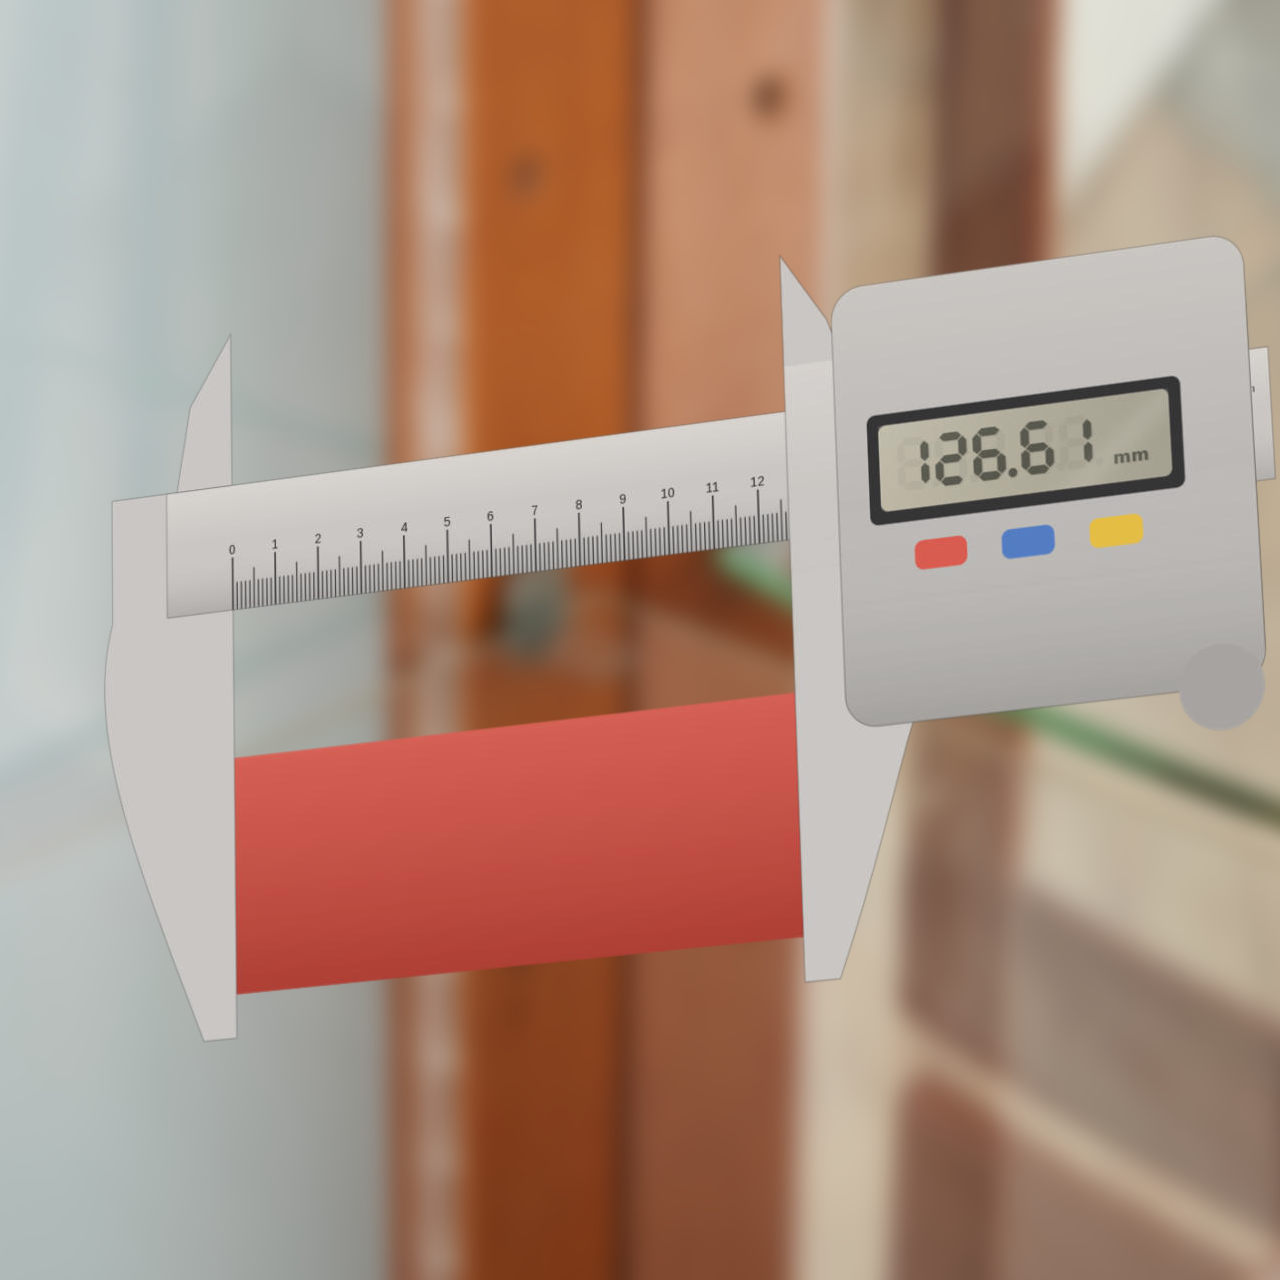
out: 126.61 mm
